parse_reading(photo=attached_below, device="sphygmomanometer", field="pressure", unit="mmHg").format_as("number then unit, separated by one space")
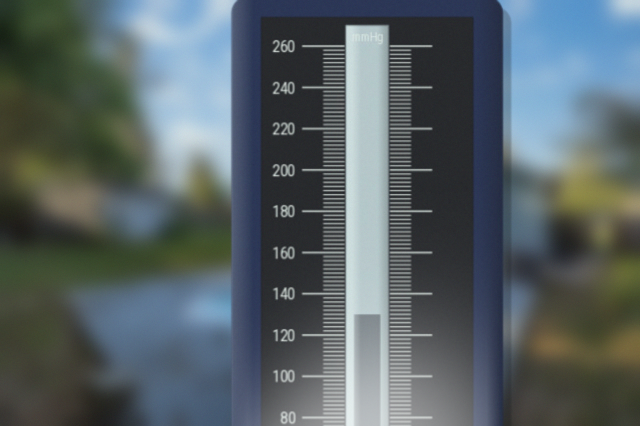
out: 130 mmHg
